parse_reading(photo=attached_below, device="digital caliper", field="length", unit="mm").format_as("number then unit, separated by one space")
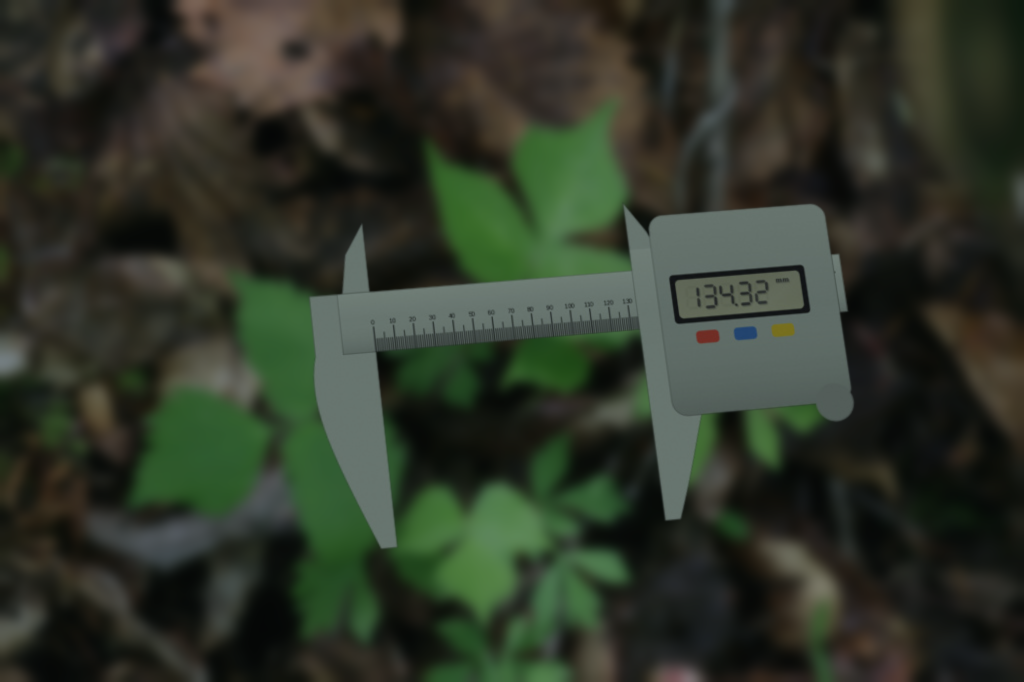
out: 134.32 mm
